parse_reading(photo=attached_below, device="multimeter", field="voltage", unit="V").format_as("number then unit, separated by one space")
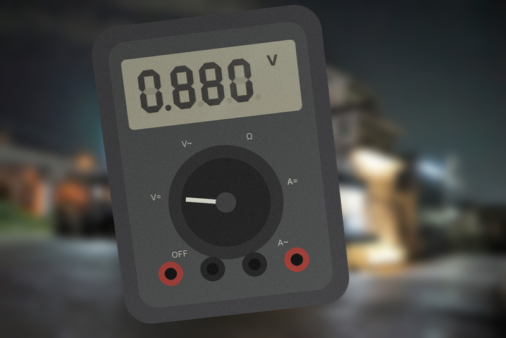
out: 0.880 V
